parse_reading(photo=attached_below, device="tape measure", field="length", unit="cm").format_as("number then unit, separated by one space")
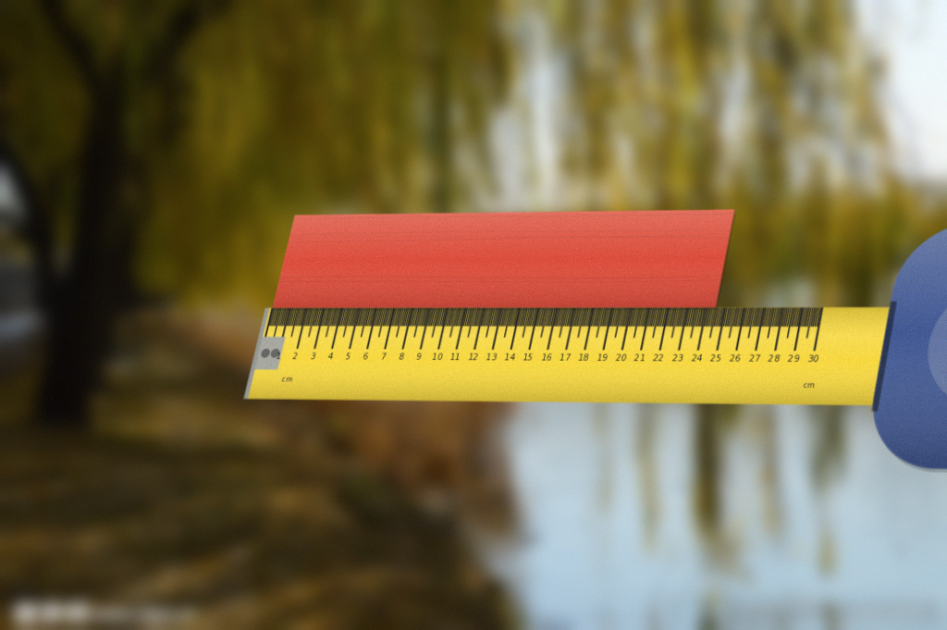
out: 24.5 cm
